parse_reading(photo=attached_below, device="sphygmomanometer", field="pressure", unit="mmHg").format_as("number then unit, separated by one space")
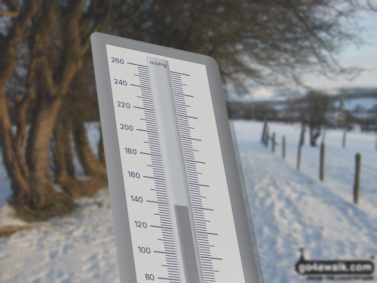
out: 140 mmHg
